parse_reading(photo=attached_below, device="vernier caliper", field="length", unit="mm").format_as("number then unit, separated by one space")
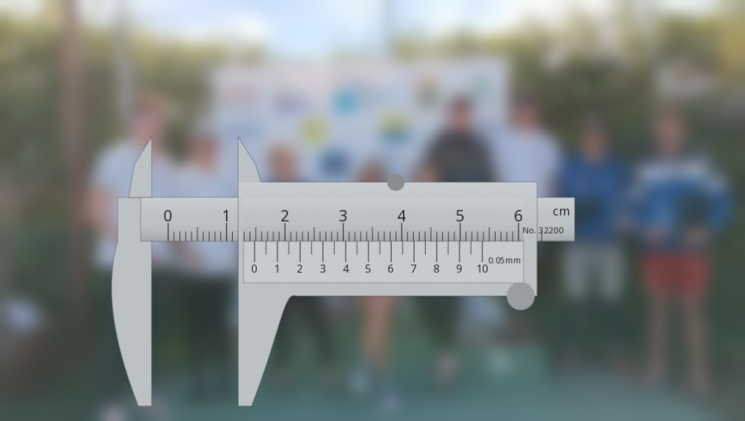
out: 14.8 mm
